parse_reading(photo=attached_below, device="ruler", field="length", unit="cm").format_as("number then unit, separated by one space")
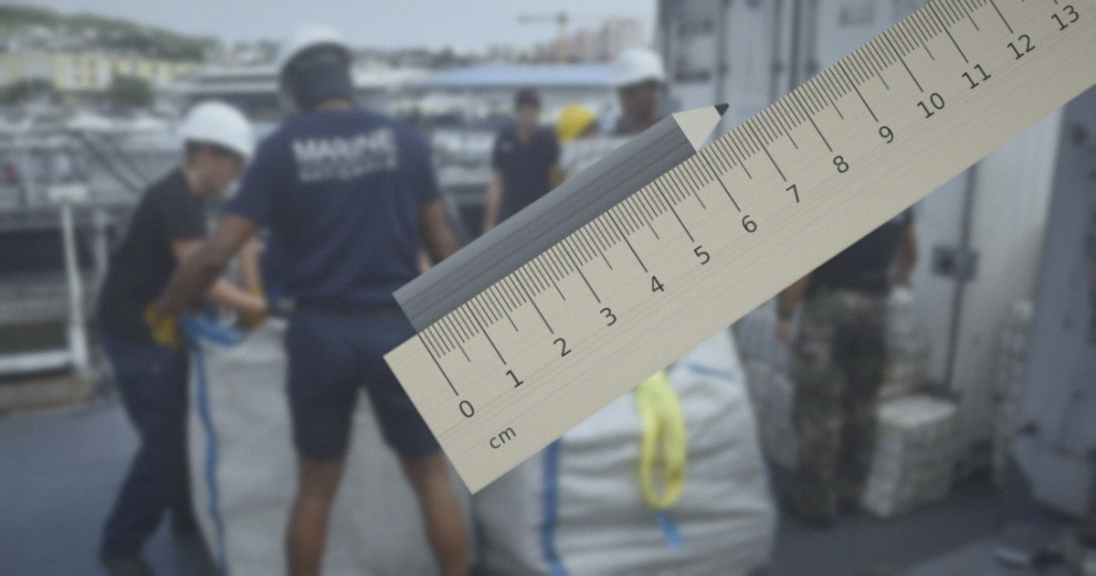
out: 6.9 cm
